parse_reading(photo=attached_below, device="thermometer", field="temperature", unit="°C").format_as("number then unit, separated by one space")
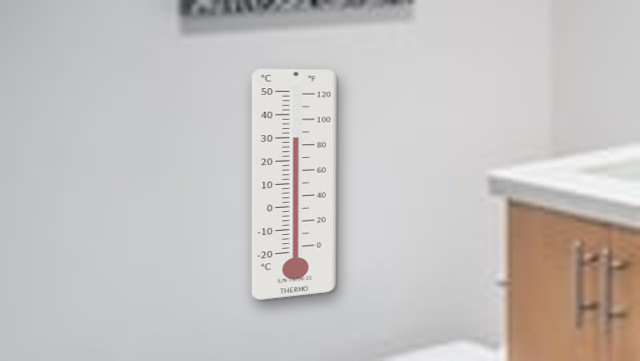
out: 30 °C
